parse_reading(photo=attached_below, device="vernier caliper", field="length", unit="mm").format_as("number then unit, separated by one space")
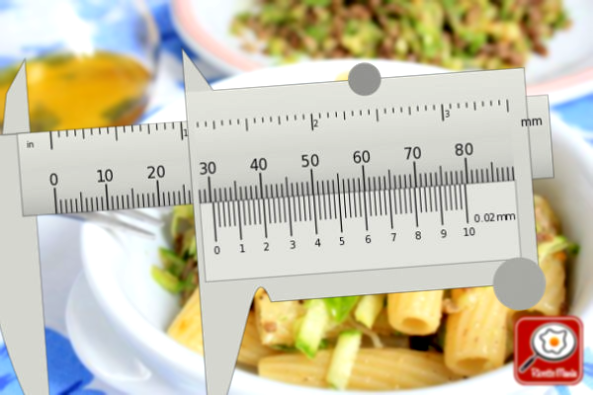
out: 30.5 mm
